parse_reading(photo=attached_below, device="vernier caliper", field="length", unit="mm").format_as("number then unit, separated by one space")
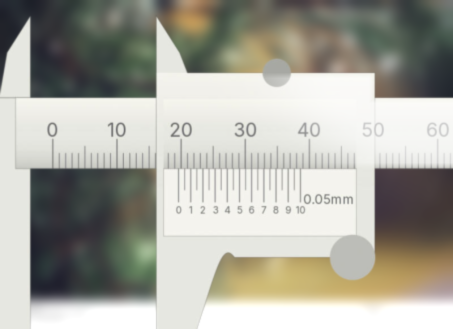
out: 19.6 mm
